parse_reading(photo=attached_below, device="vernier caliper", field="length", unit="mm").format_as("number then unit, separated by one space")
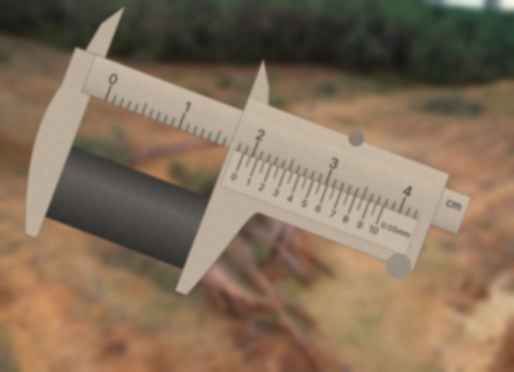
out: 18.8 mm
